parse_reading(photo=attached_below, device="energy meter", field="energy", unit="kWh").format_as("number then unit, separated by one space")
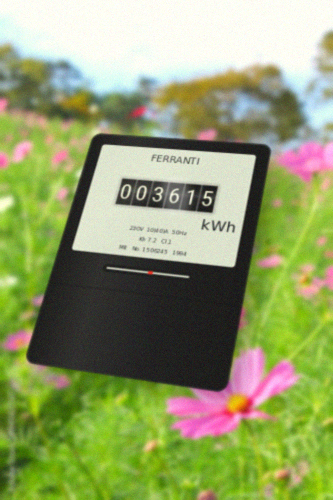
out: 3615 kWh
